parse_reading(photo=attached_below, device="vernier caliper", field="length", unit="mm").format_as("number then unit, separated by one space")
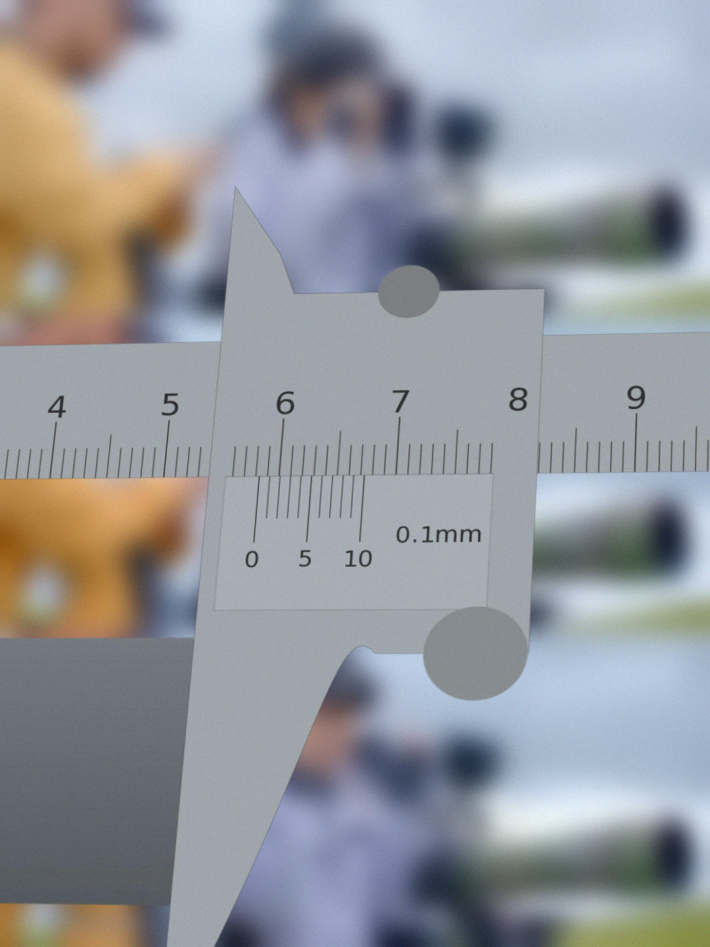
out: 58.3 mm
